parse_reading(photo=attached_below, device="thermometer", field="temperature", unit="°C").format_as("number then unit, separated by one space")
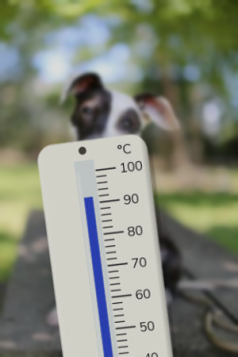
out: 92 °C
